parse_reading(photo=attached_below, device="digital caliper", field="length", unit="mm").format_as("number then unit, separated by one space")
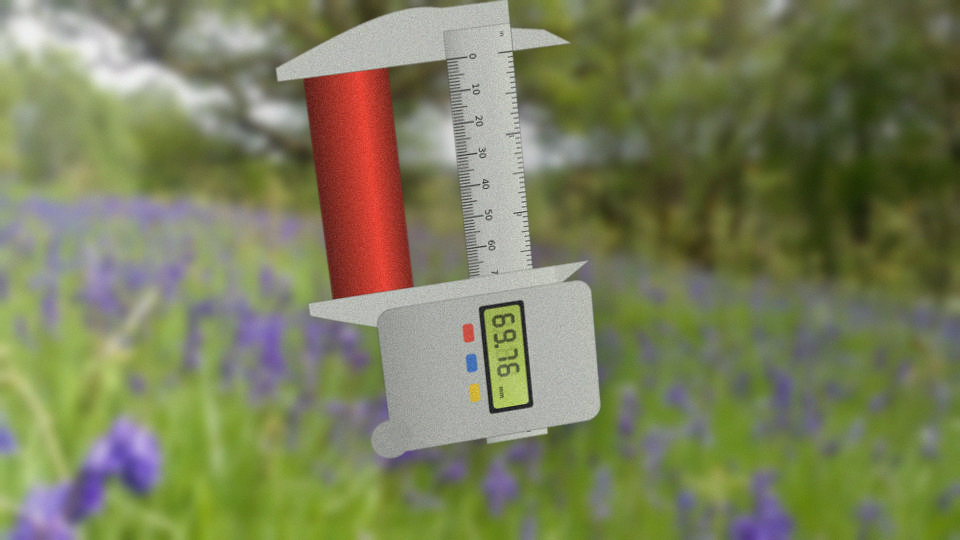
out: 69.76 mm
